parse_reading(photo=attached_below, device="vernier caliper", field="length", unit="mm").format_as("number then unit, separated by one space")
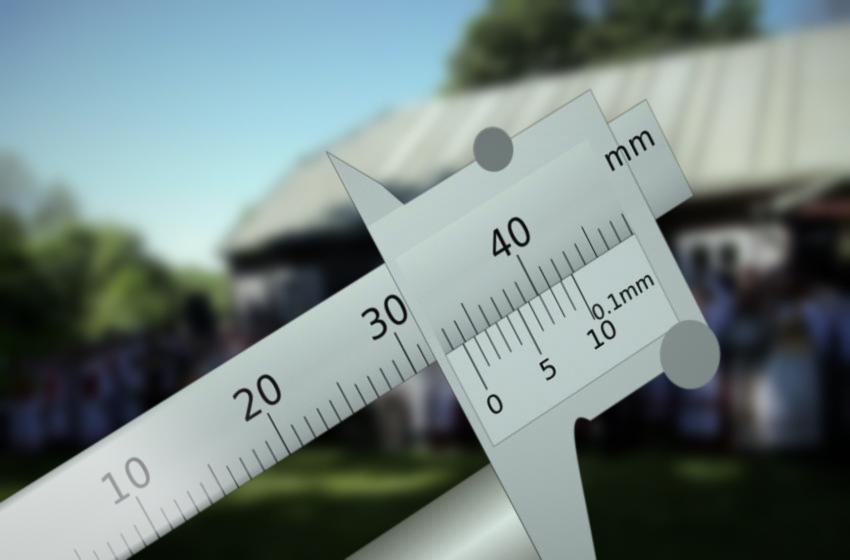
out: 33.8 mm
